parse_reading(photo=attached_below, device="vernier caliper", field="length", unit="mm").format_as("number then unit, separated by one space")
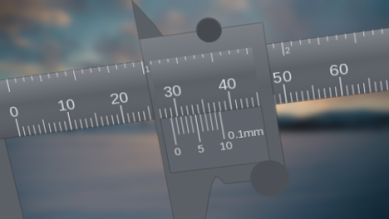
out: 28.8 mm
